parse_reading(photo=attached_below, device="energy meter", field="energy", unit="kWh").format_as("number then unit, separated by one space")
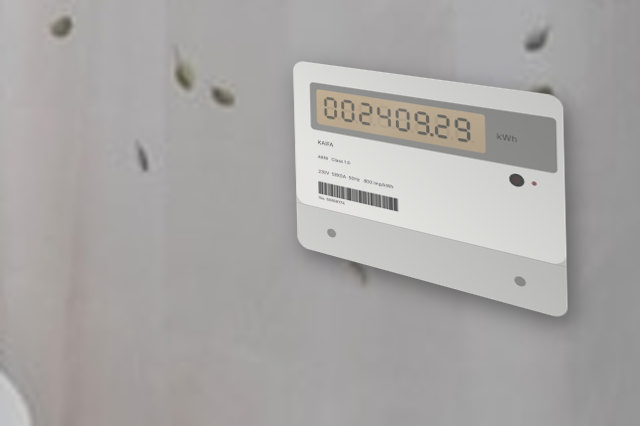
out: 2409.29 kWh
